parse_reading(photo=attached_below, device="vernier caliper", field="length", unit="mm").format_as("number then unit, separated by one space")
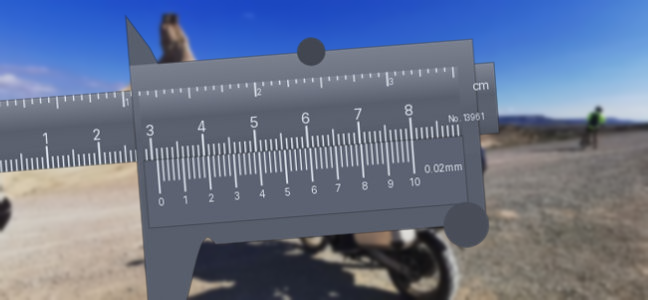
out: 31.0 mm
